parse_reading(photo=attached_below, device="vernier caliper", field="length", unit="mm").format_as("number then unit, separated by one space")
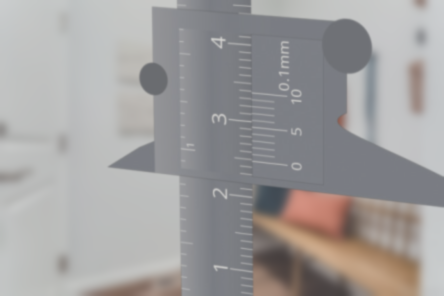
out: 24.8 mm
